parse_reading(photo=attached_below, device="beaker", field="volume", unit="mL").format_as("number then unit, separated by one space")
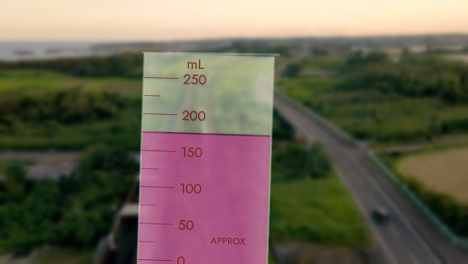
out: 175 mL
